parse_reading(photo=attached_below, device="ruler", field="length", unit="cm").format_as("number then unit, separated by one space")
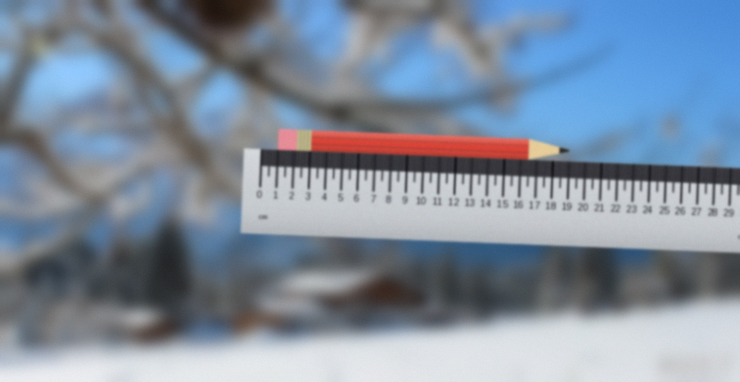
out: 18 cm
